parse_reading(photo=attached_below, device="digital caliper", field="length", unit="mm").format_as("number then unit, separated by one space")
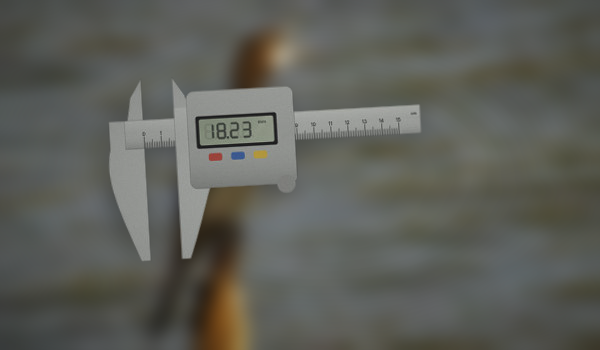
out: 18.23 mm
